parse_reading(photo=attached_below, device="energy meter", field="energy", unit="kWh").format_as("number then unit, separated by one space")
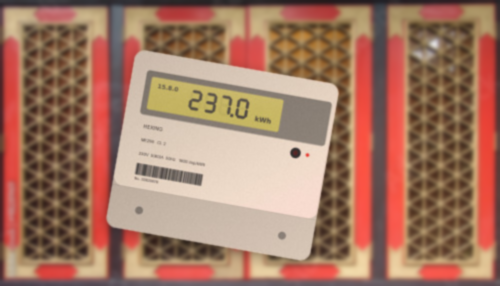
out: 237.0 kWh
